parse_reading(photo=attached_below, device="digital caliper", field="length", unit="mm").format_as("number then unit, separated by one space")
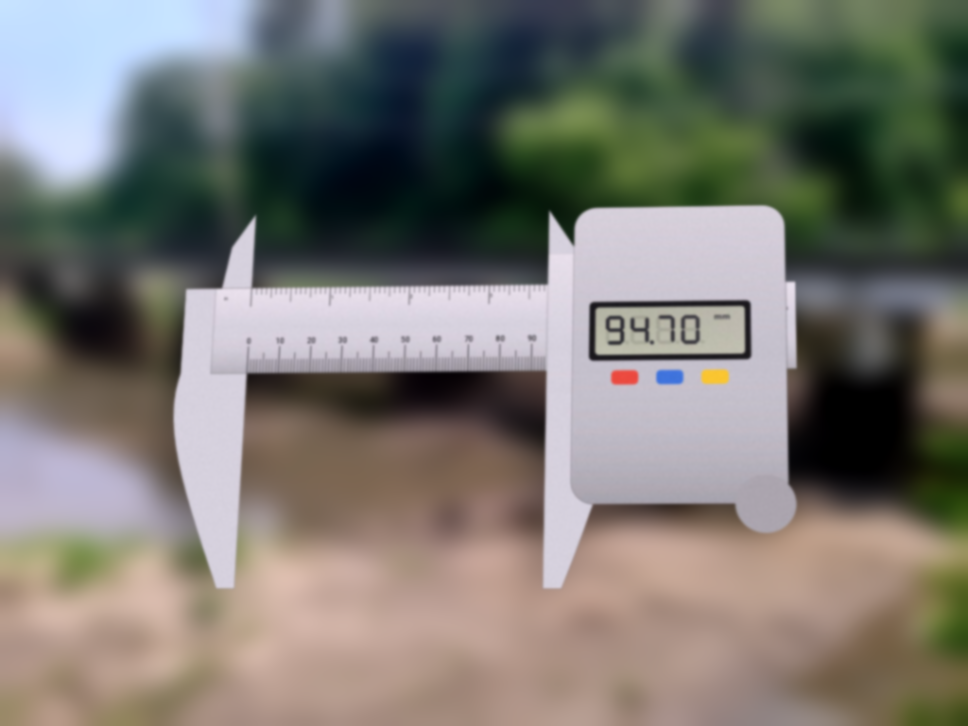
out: 94.70 mm
